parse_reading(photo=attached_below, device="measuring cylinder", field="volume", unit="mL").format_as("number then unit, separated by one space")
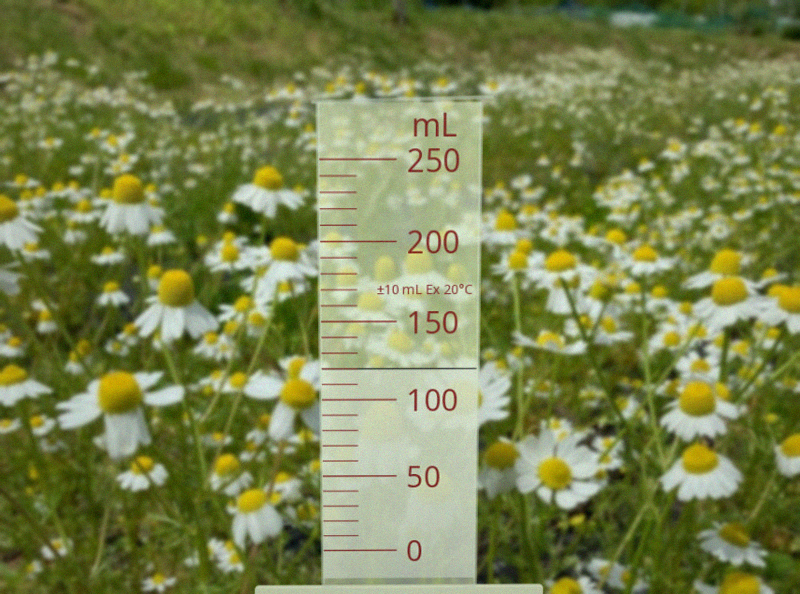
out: 120 mL
